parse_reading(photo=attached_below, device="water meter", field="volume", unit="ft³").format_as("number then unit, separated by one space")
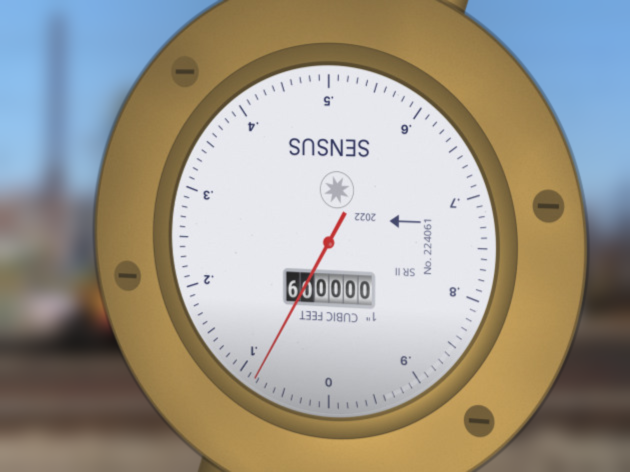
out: 9.08 ft³
